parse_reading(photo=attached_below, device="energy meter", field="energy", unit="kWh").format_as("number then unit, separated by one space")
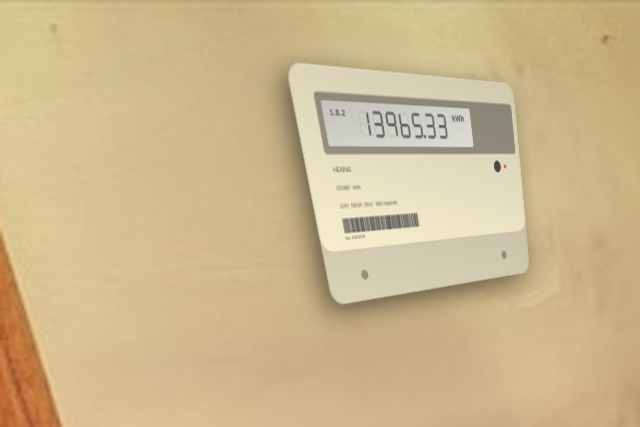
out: 13965.33 kWh
